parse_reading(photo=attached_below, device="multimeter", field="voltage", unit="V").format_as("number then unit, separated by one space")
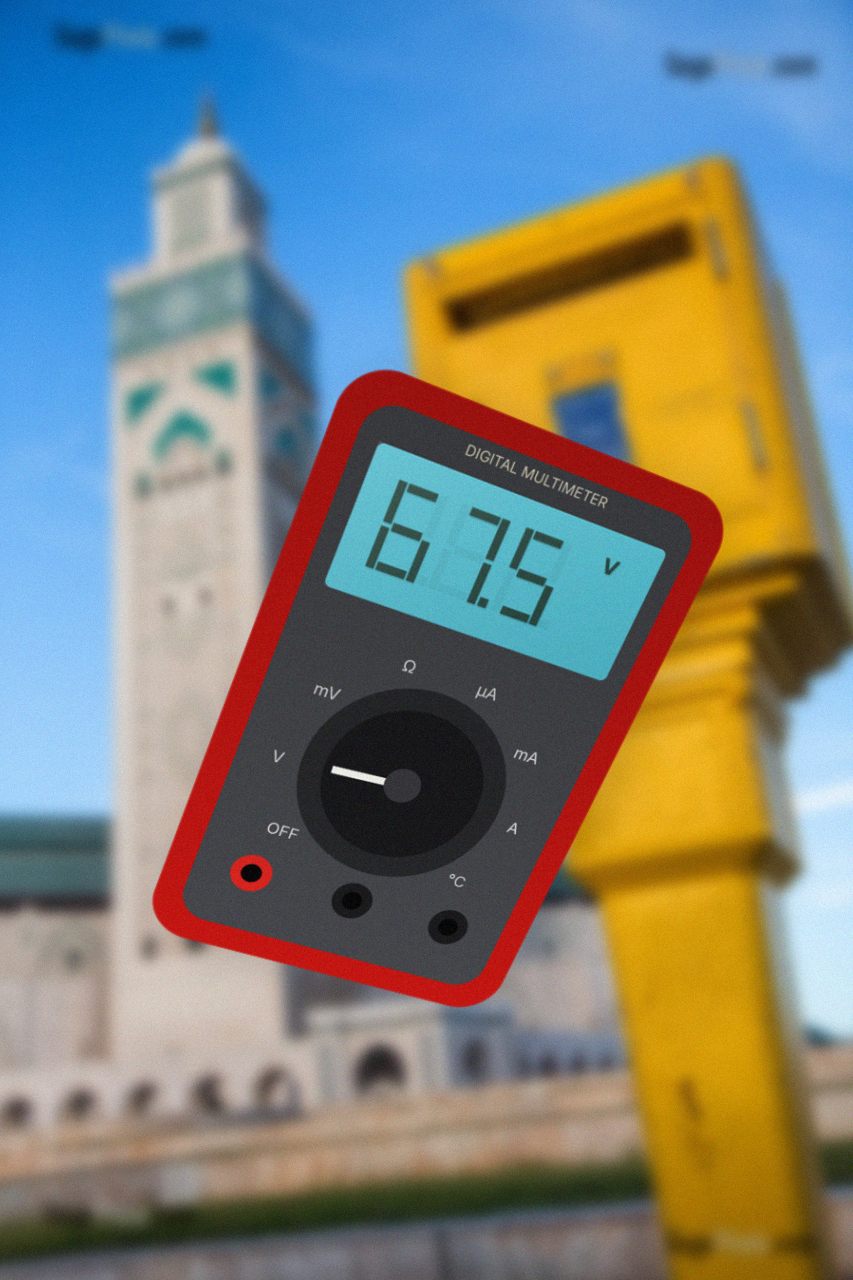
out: 67.5 V
